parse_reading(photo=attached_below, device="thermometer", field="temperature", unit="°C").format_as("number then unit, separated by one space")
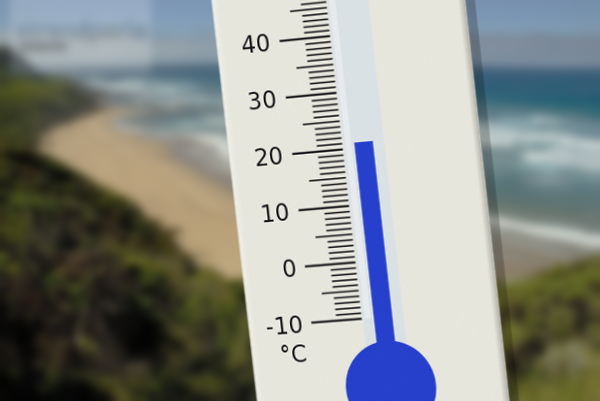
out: 21 °C
